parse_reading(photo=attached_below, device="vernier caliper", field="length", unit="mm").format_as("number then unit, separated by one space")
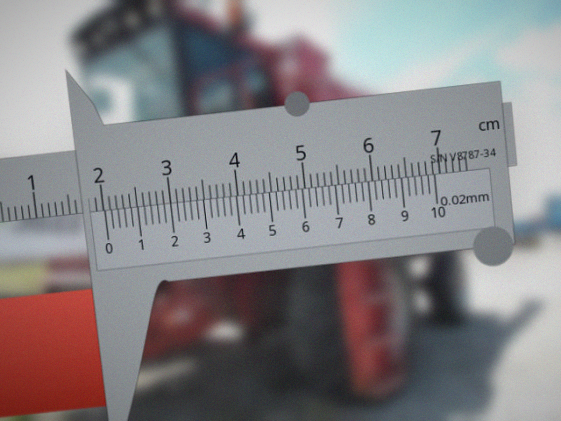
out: 20.2 mm
